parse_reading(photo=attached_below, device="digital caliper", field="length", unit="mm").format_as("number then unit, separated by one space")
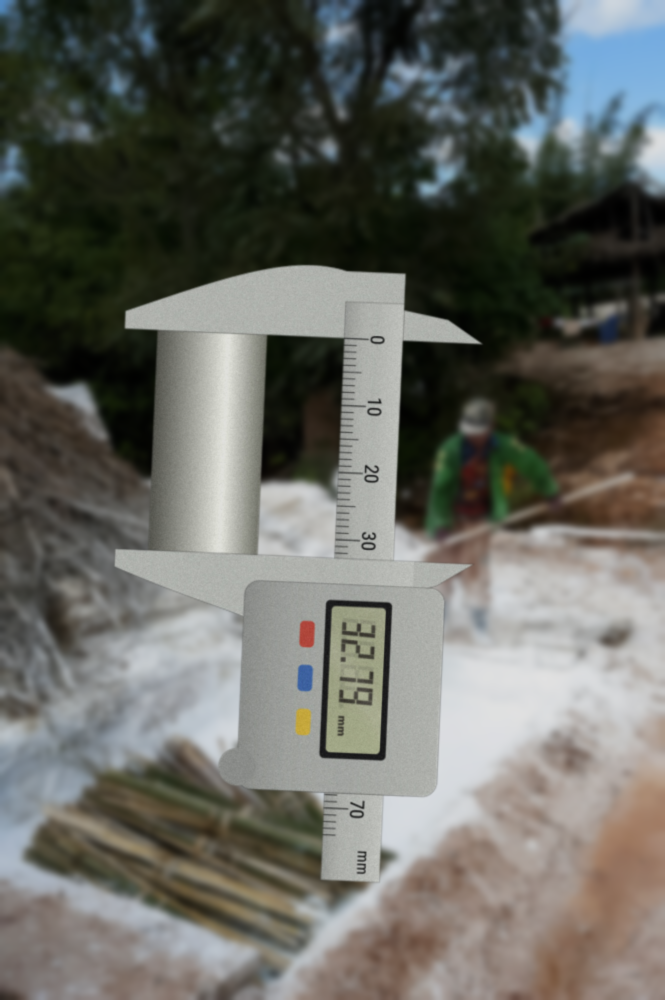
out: 32.79 mm
